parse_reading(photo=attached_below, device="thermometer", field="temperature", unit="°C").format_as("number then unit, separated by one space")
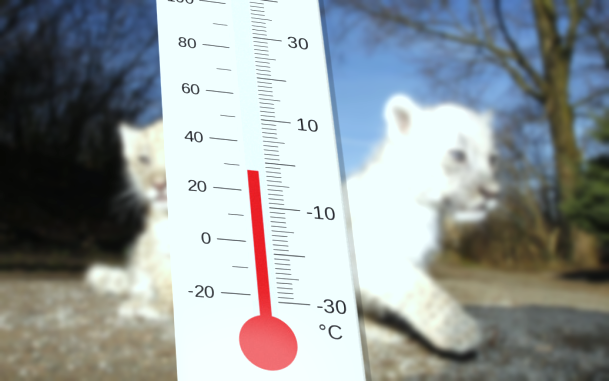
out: -2 °C
